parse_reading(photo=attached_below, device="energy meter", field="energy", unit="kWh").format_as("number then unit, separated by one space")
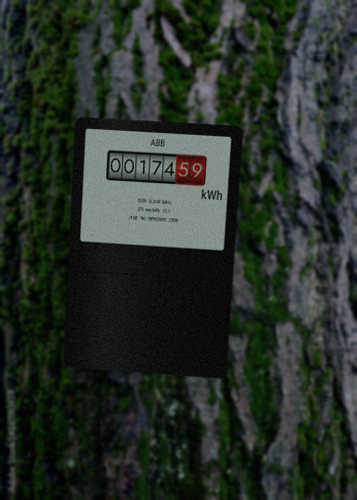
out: 174.59 kWh
